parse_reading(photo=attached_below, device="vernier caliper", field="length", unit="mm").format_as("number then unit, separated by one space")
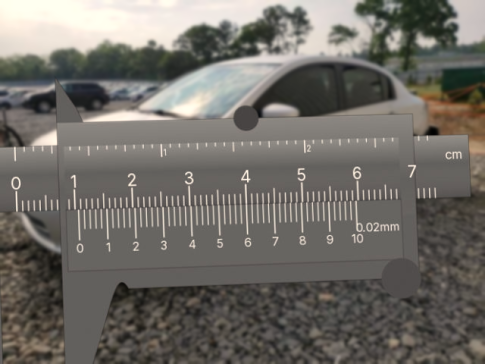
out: 10.6 mm
